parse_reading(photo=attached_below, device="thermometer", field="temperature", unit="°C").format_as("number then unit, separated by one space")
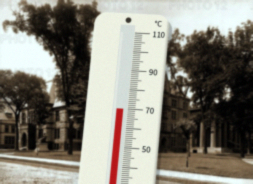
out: 70 °C
